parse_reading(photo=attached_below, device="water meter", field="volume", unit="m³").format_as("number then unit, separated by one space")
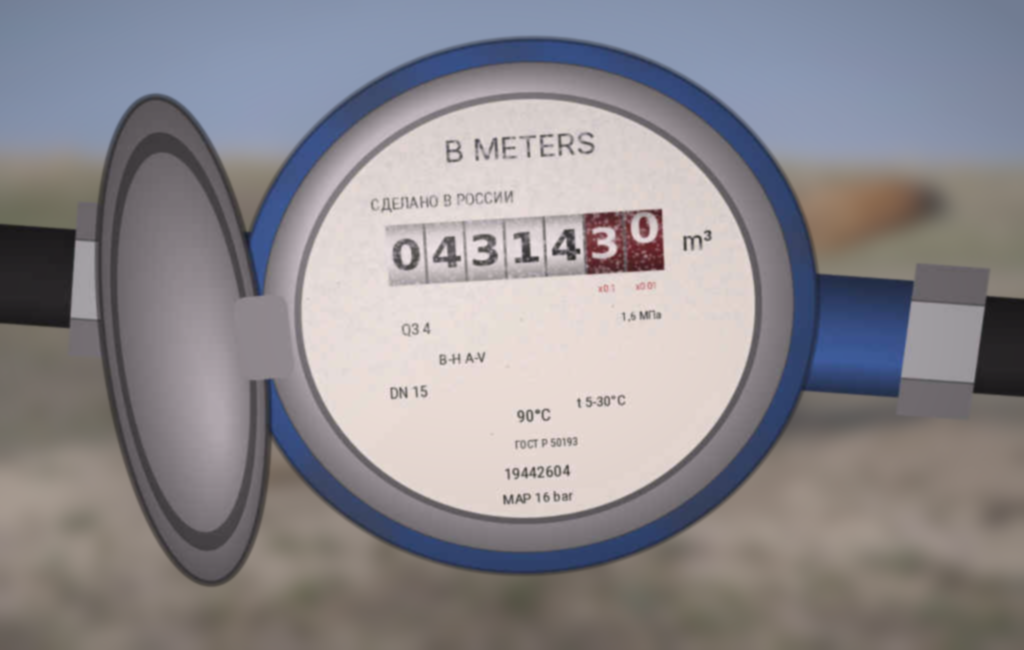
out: 4314.30 m³
